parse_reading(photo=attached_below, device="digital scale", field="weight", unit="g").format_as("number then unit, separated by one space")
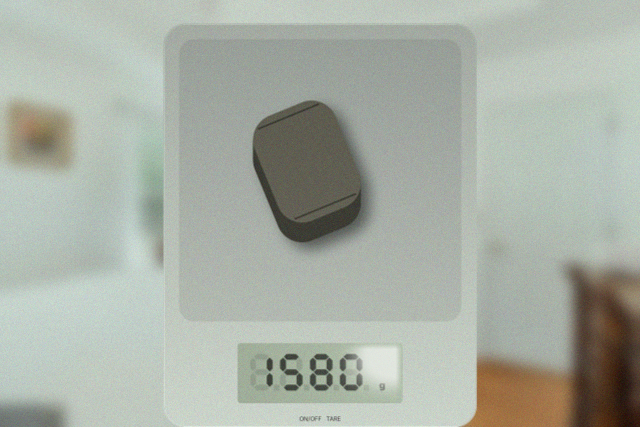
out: 1580 g
